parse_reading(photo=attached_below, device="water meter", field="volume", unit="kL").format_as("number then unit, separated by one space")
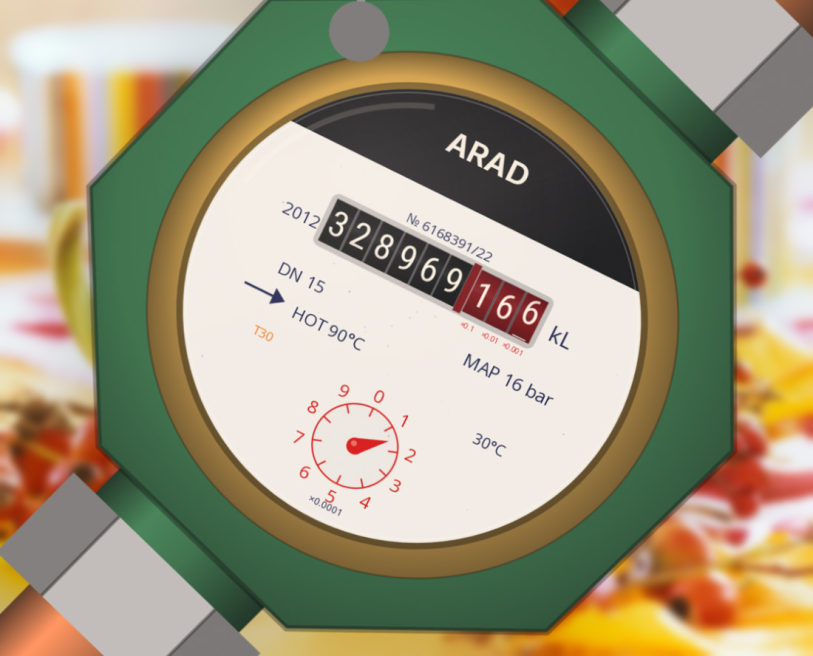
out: 328969.1661 kL
